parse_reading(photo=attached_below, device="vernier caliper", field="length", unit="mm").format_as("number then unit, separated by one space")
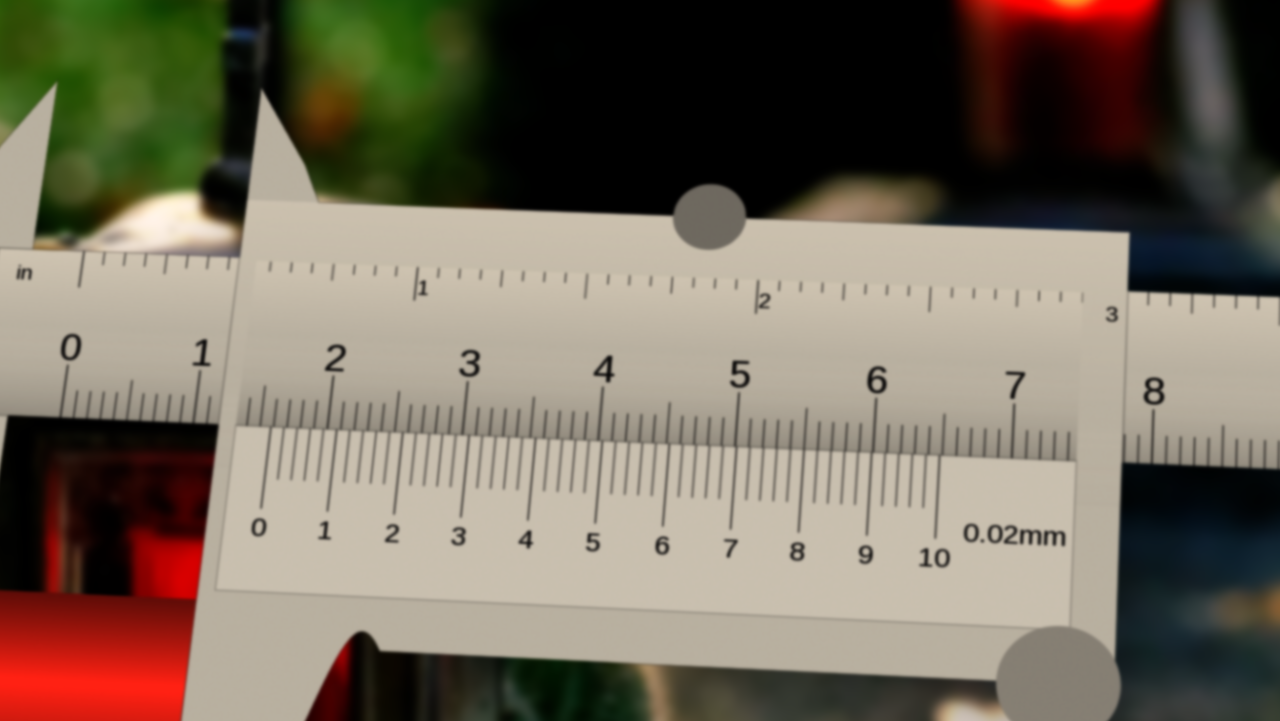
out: 15.8 mm
